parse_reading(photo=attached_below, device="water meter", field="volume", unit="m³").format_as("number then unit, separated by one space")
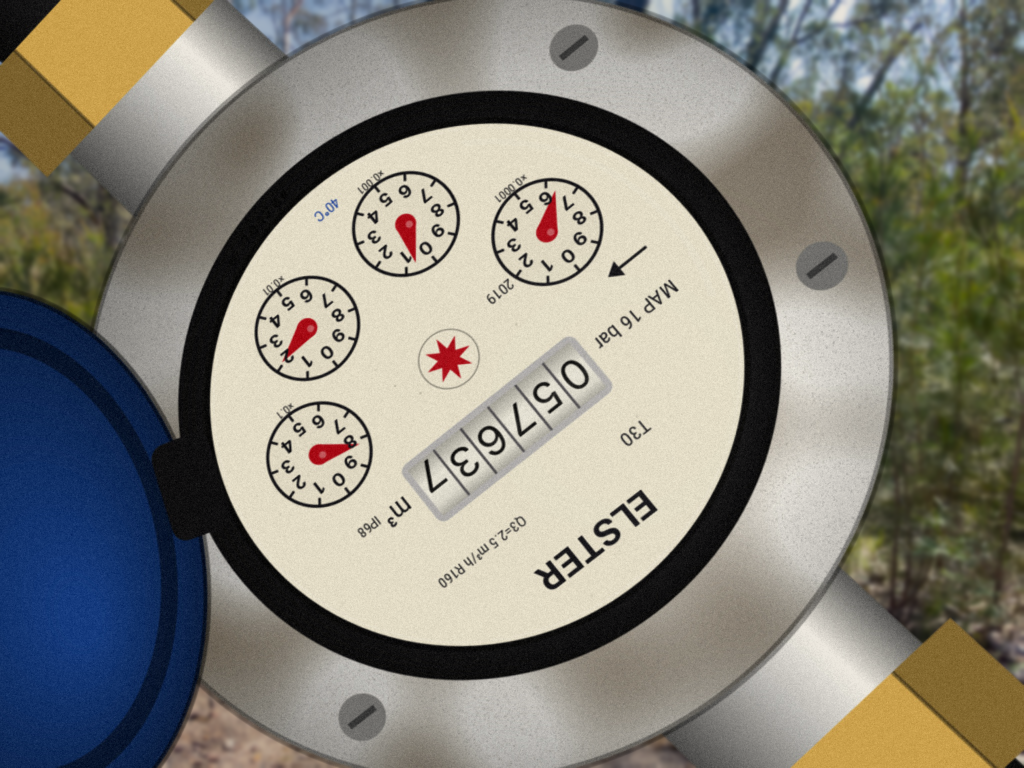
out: 57636.8206 m³
